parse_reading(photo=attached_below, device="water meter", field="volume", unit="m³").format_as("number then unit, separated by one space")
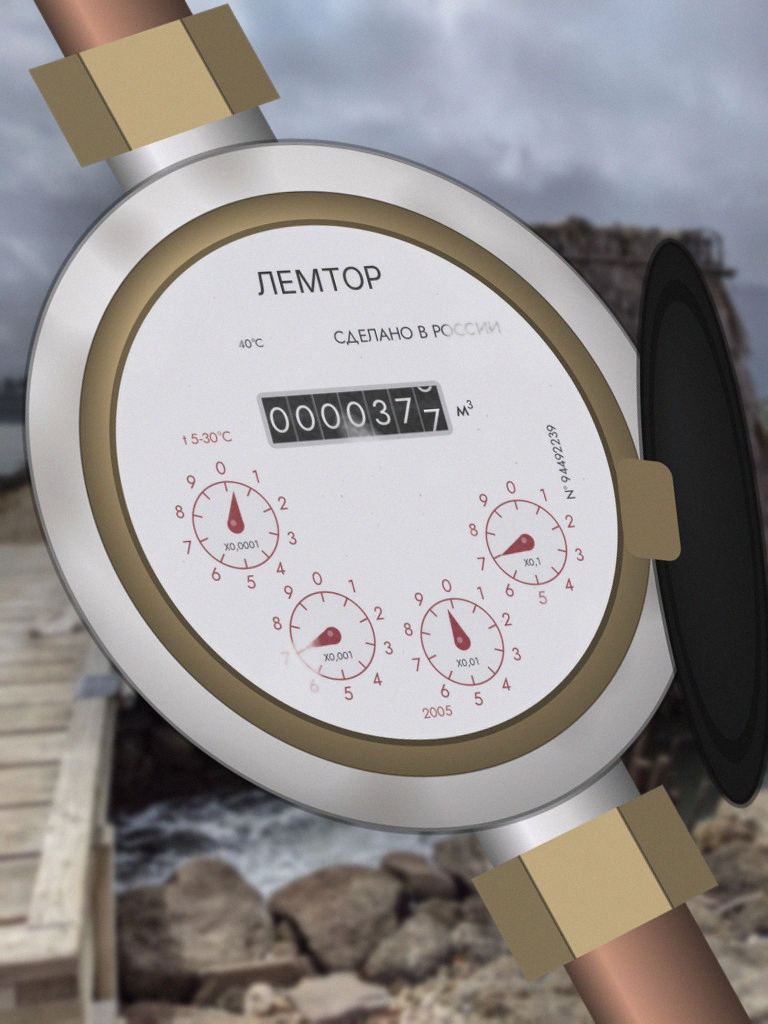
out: 376.6970 m³
